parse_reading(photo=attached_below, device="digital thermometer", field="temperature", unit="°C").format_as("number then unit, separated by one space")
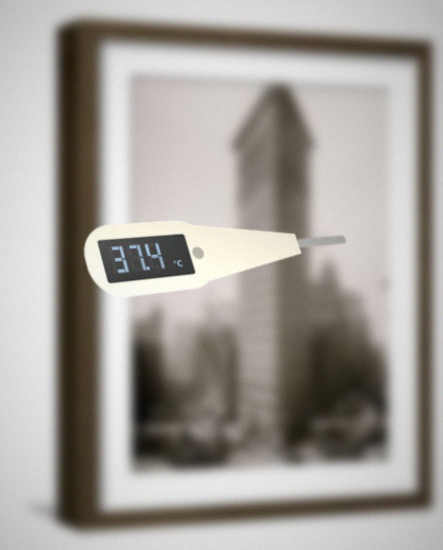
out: 37.4 °C
